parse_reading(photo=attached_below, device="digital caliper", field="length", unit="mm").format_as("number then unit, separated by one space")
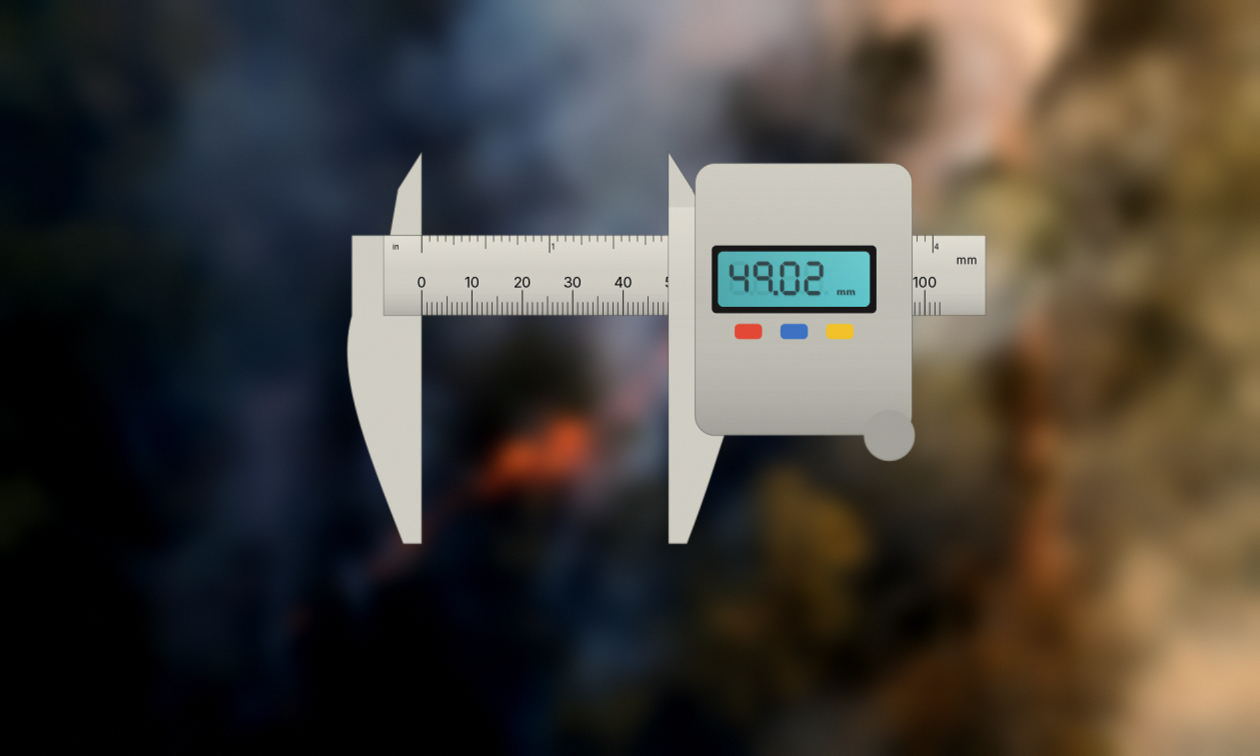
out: 49.02 mm
